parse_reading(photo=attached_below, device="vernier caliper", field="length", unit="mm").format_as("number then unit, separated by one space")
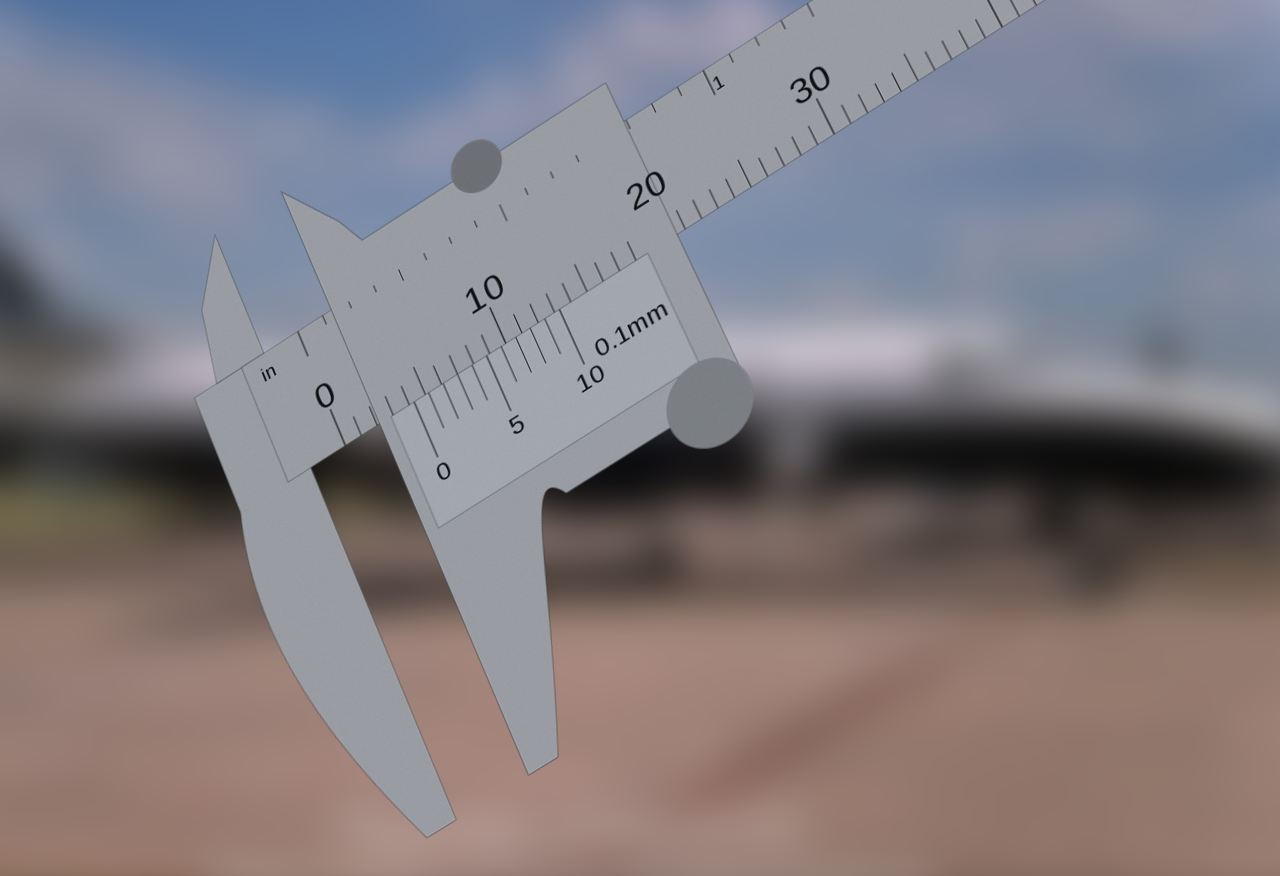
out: 4.3 mm
